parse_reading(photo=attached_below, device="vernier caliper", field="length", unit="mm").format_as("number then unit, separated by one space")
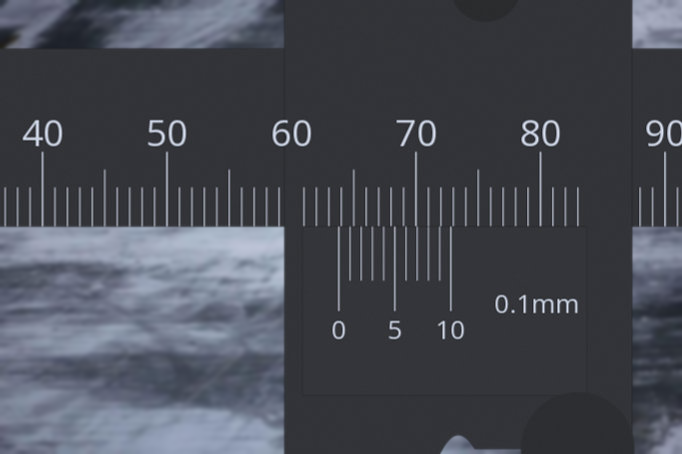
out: 63.8 mm
